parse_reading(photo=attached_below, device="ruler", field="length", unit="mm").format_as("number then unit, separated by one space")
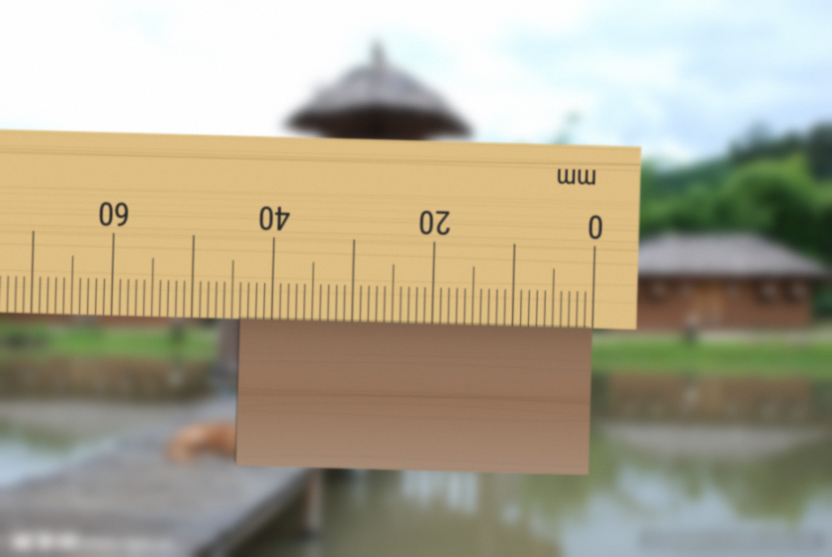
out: 44 mm
